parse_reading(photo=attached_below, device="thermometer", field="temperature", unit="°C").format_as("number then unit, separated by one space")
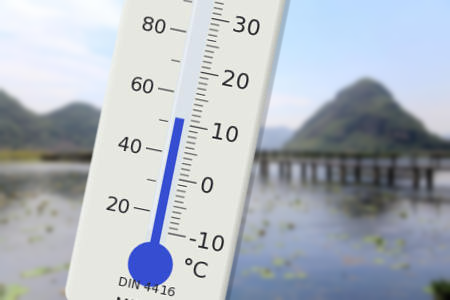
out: 11 °C
